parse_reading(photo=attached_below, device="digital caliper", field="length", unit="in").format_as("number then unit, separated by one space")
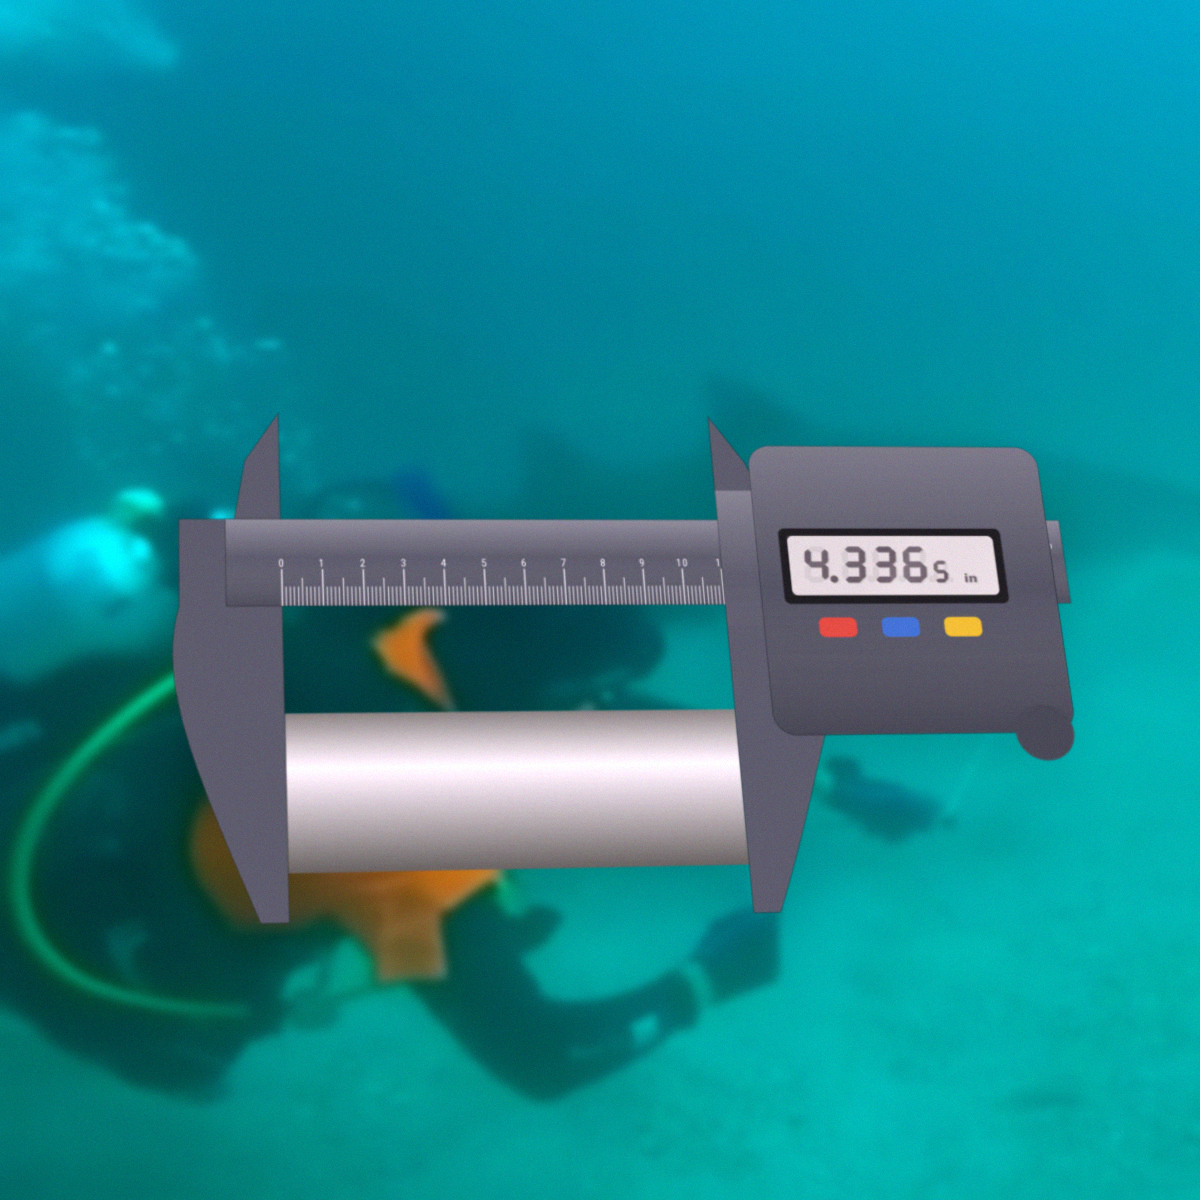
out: 4.3365 in
